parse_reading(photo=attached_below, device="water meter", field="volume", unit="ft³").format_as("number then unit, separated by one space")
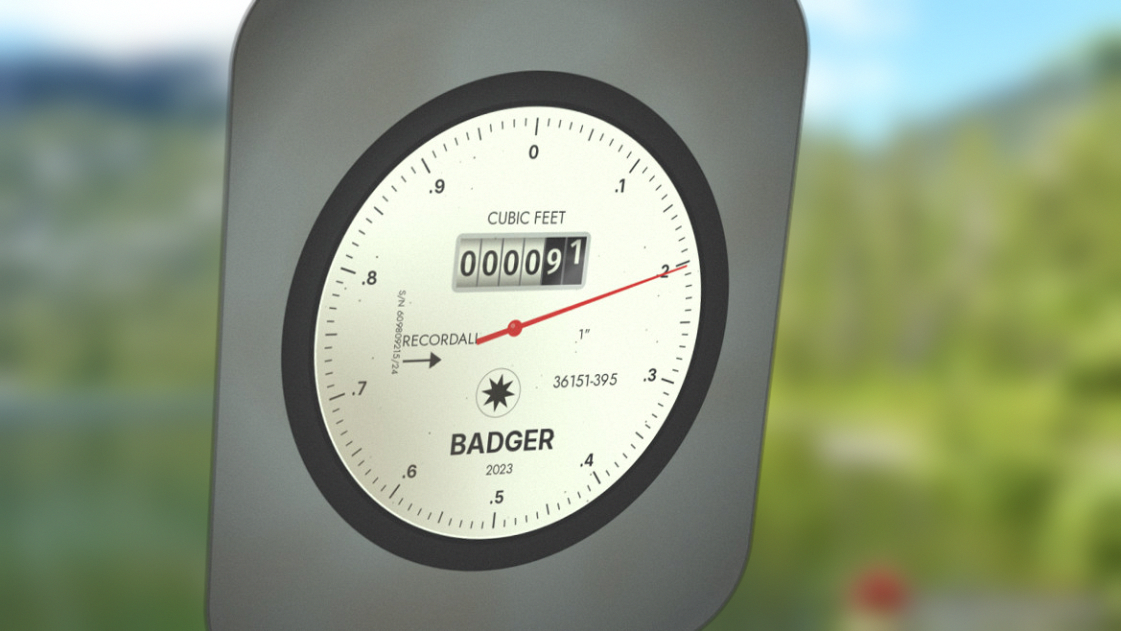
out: 91.20 ft³
